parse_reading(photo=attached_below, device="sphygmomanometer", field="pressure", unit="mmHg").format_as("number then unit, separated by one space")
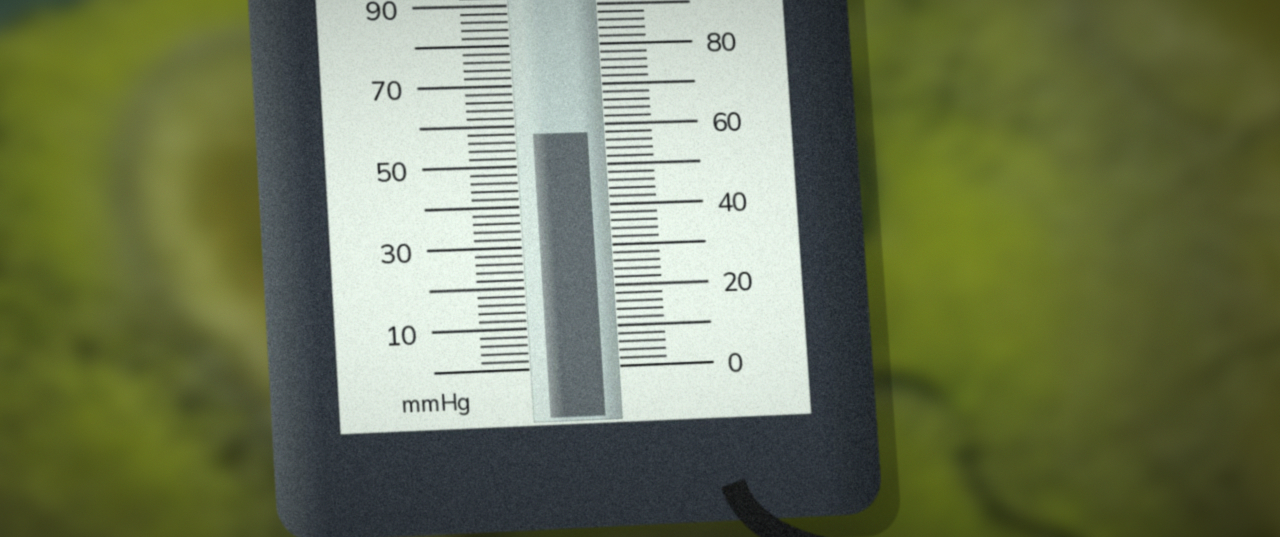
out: 58 mmHg
